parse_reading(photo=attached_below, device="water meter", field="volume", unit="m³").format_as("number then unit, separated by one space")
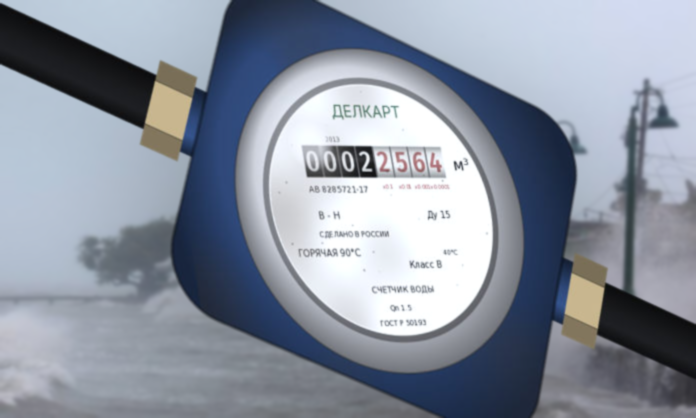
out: 2.2564 m³
